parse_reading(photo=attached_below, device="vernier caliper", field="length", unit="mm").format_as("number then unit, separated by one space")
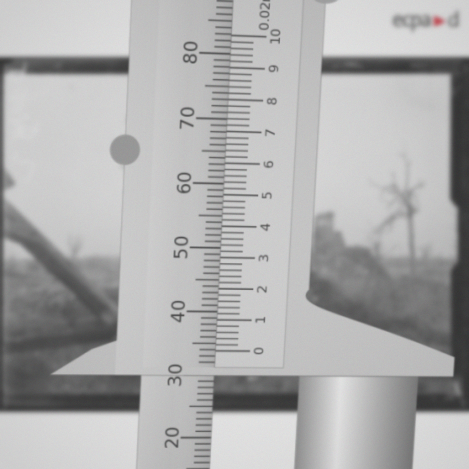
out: 33.8 mm
